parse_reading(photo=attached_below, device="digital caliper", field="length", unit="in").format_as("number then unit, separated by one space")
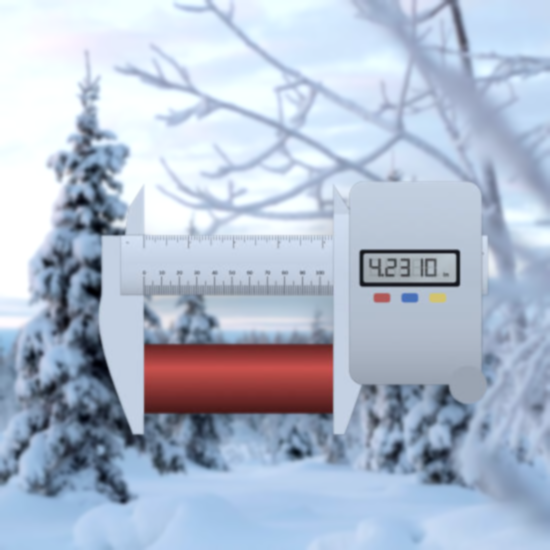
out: 4.2310 in
